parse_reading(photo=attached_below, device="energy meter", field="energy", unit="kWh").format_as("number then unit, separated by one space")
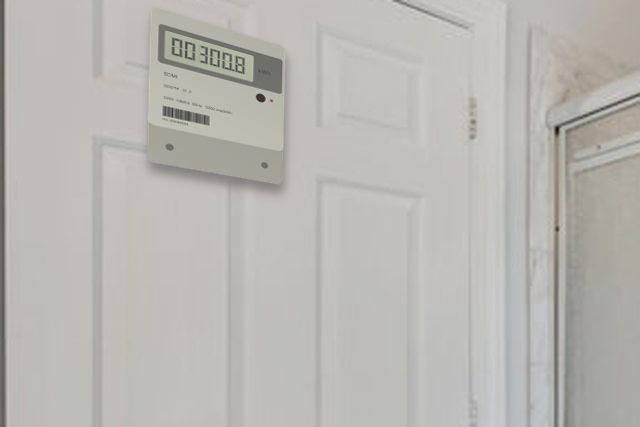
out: 300.8 kWh
